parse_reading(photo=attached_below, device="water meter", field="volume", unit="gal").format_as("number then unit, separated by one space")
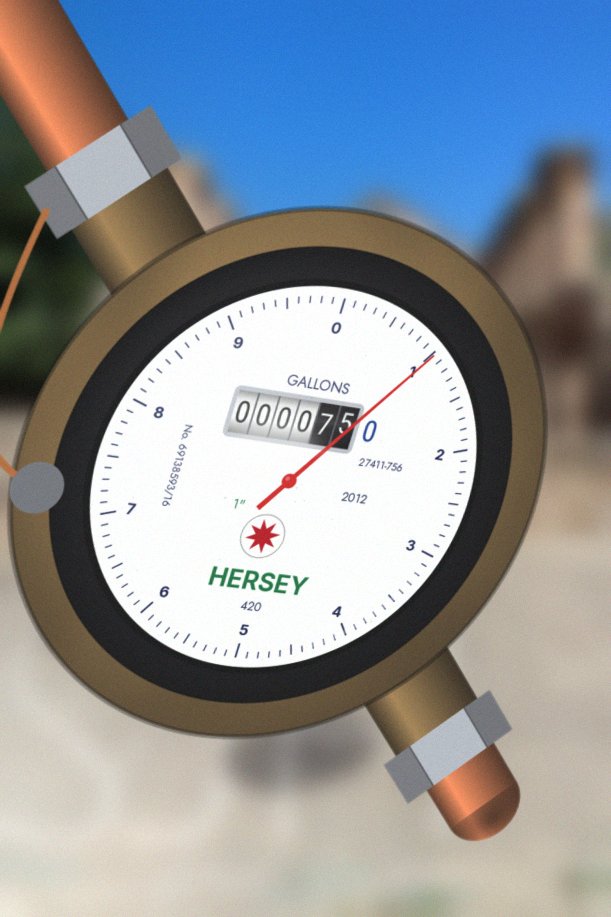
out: 751.0 gal
